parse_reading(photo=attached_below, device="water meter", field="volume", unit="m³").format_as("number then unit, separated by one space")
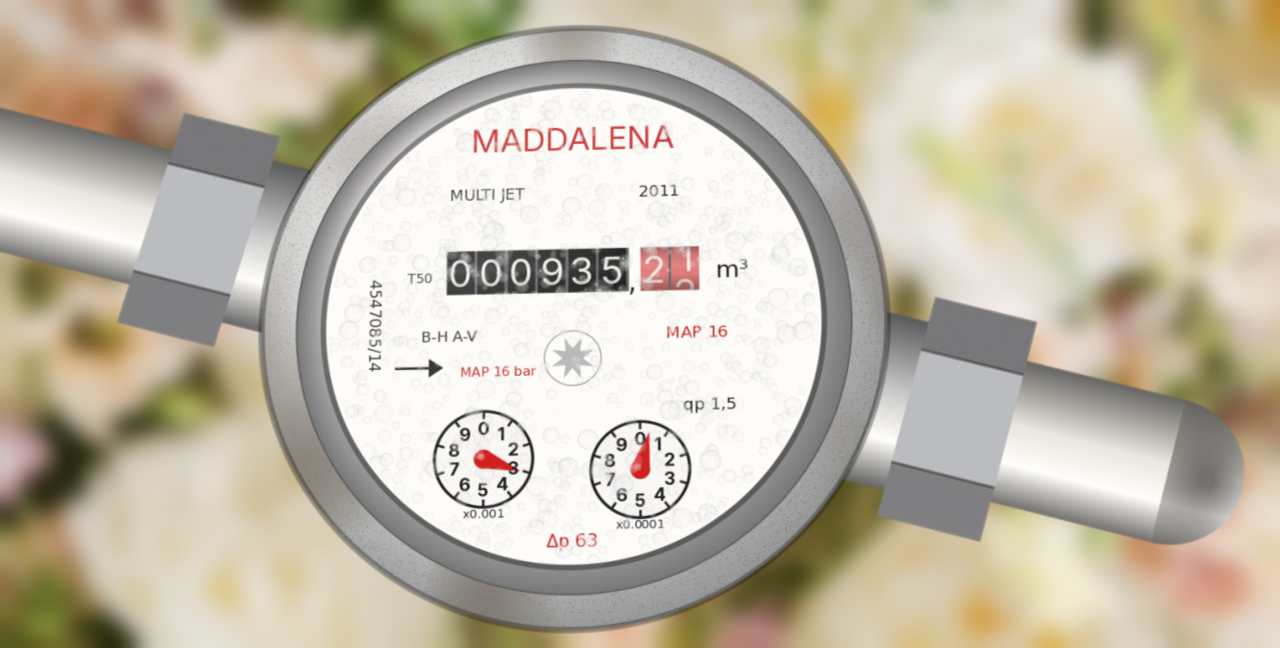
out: 935.2130 m³
